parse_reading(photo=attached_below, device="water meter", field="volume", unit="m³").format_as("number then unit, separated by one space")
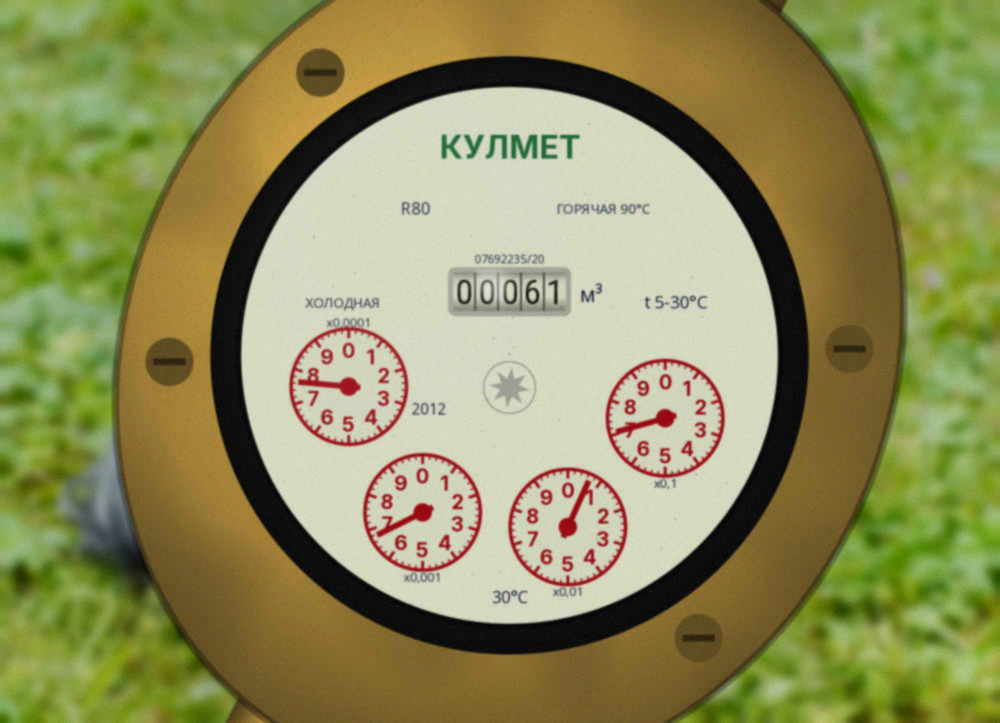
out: 61.7067 m³
